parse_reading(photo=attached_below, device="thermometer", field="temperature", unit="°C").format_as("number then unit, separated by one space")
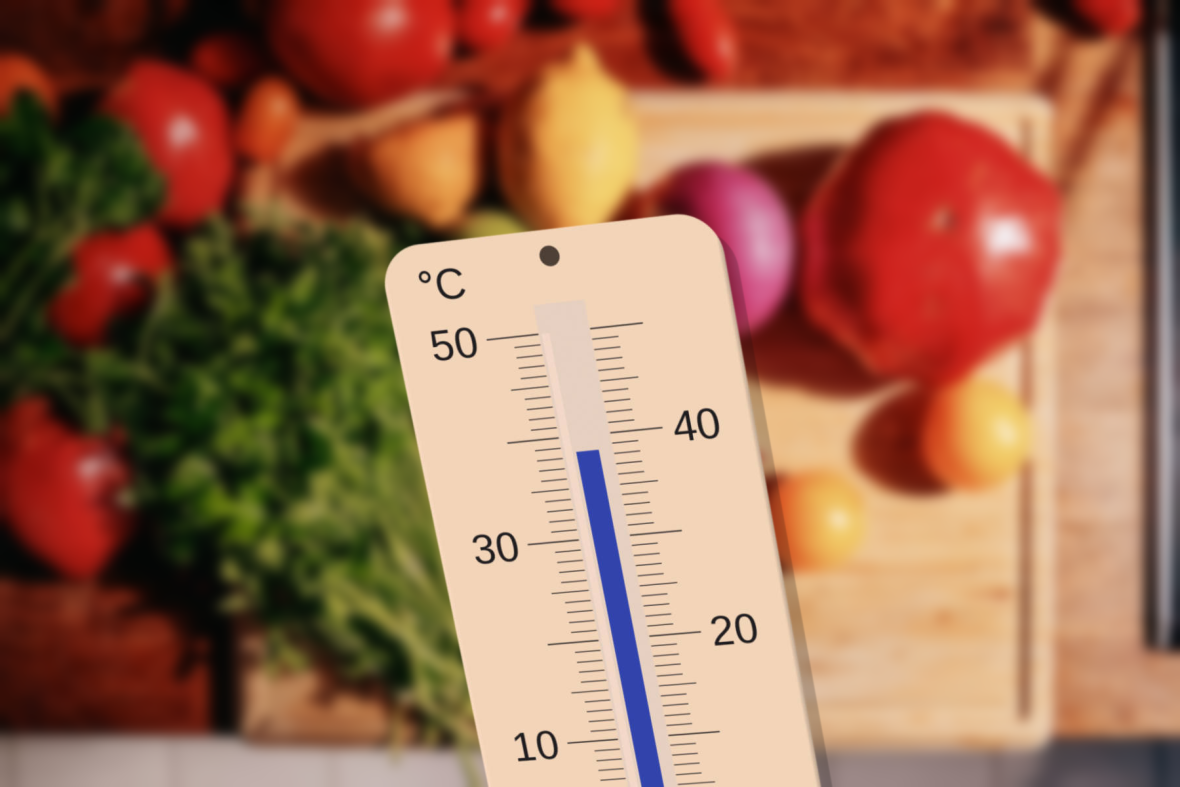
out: 38.5 °C
